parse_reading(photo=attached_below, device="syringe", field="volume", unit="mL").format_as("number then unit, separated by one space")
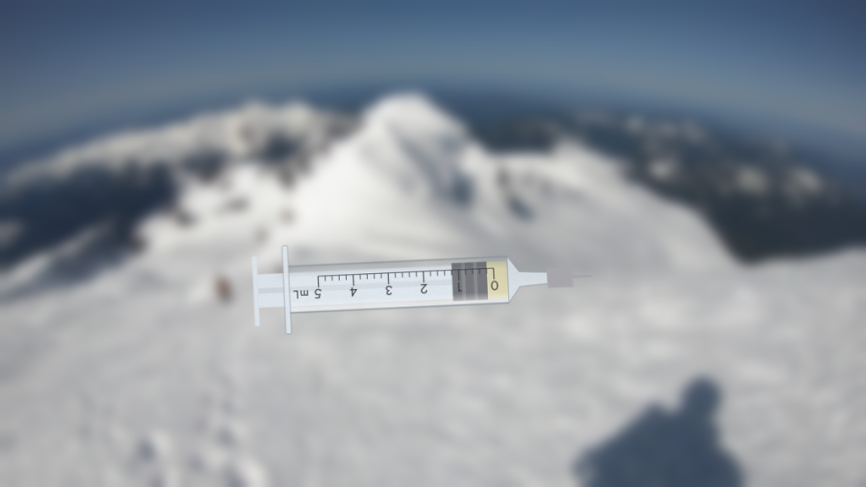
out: 0.2 mL
